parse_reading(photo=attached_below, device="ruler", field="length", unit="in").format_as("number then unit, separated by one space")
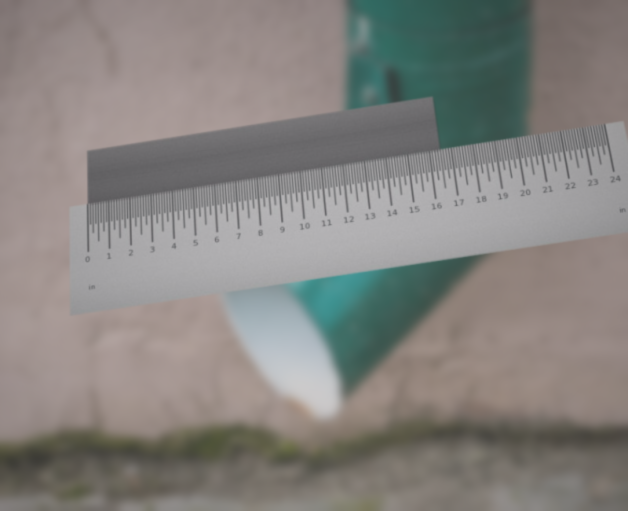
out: 16.5 in
